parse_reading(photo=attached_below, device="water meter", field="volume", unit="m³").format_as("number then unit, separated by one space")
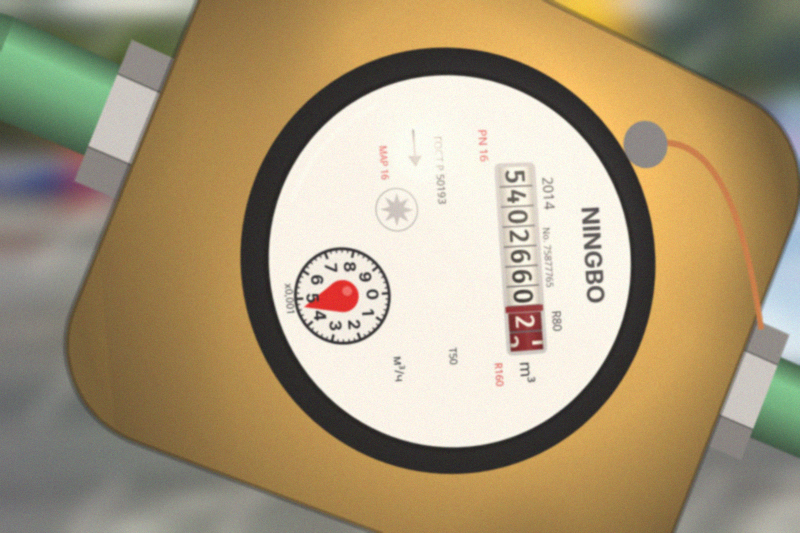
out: 5402660.214 m³
